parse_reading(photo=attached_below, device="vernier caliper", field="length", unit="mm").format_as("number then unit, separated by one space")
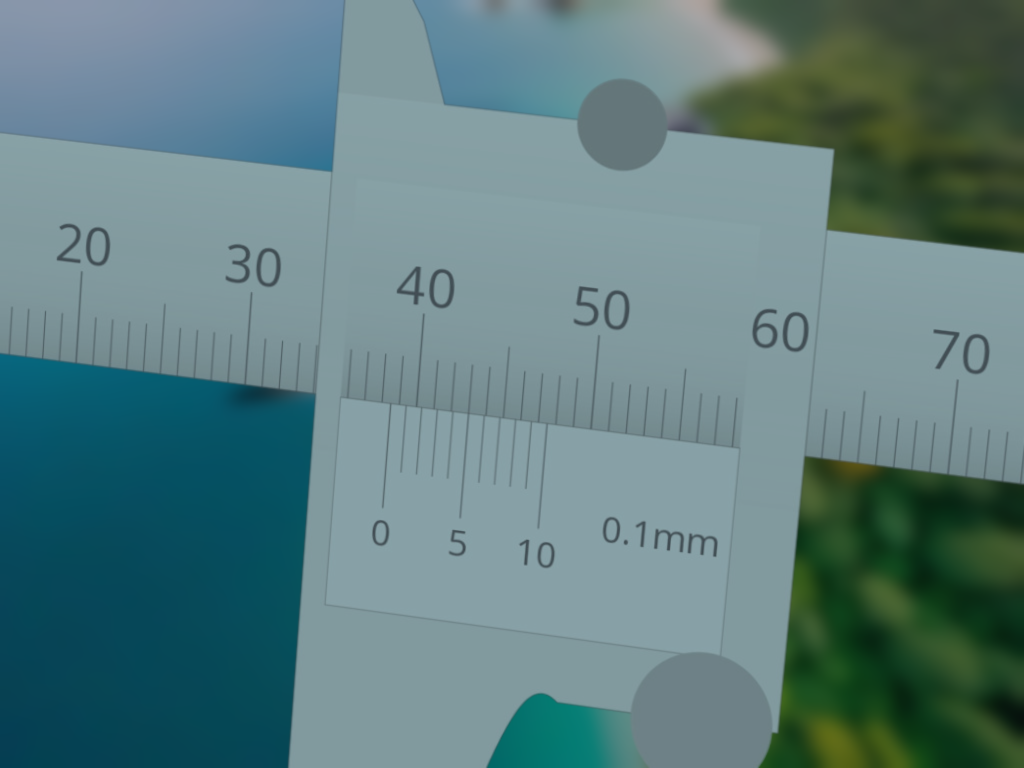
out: 38.5 mm
